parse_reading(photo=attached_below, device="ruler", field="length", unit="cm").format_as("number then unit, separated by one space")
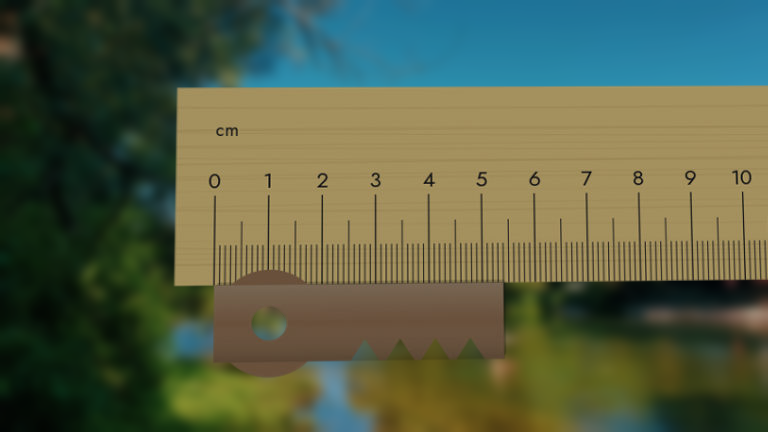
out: 5.4 cm
